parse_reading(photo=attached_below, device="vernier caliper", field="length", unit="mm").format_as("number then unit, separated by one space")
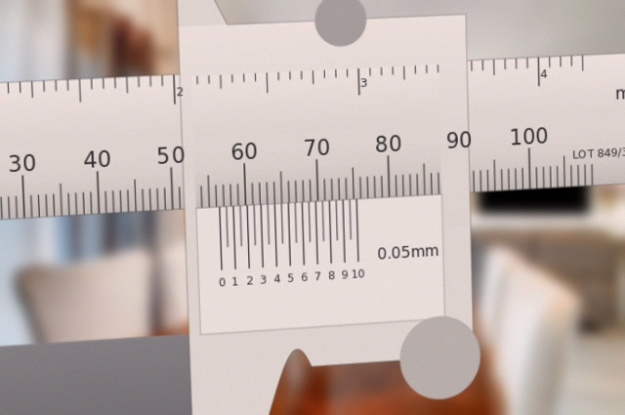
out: 56.4 mm
